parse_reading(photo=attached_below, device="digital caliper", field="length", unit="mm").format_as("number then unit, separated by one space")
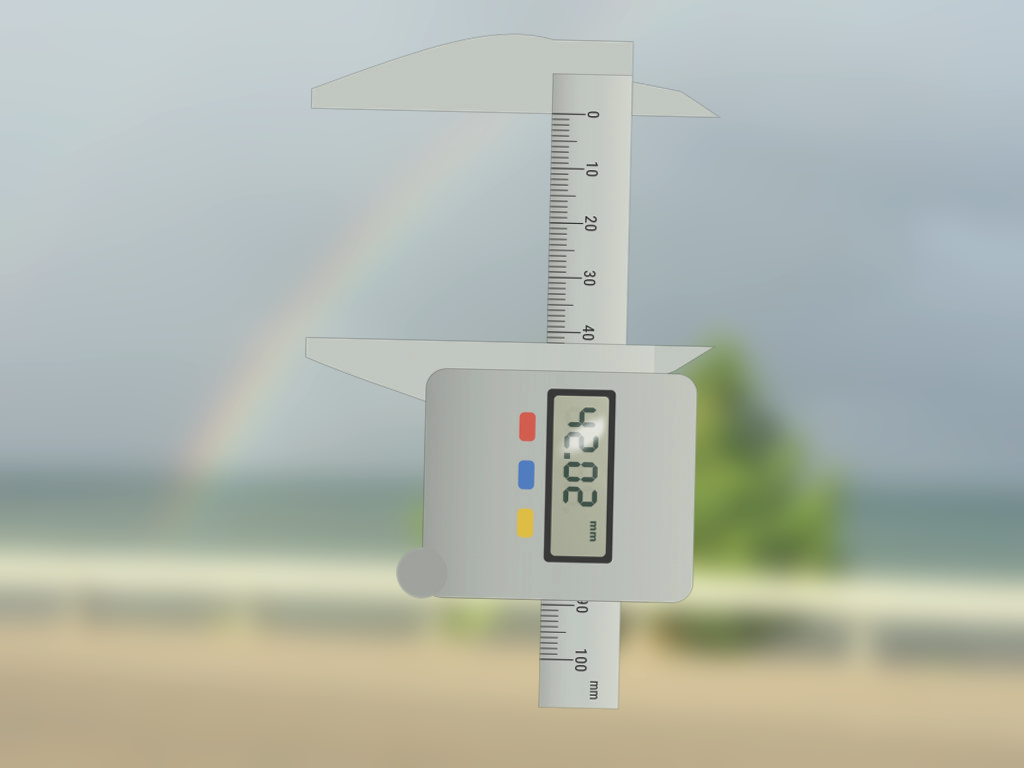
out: 42.02 mm
